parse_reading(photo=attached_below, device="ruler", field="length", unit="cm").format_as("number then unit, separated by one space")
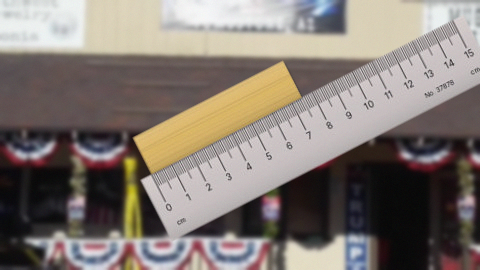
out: 7.5 cm
